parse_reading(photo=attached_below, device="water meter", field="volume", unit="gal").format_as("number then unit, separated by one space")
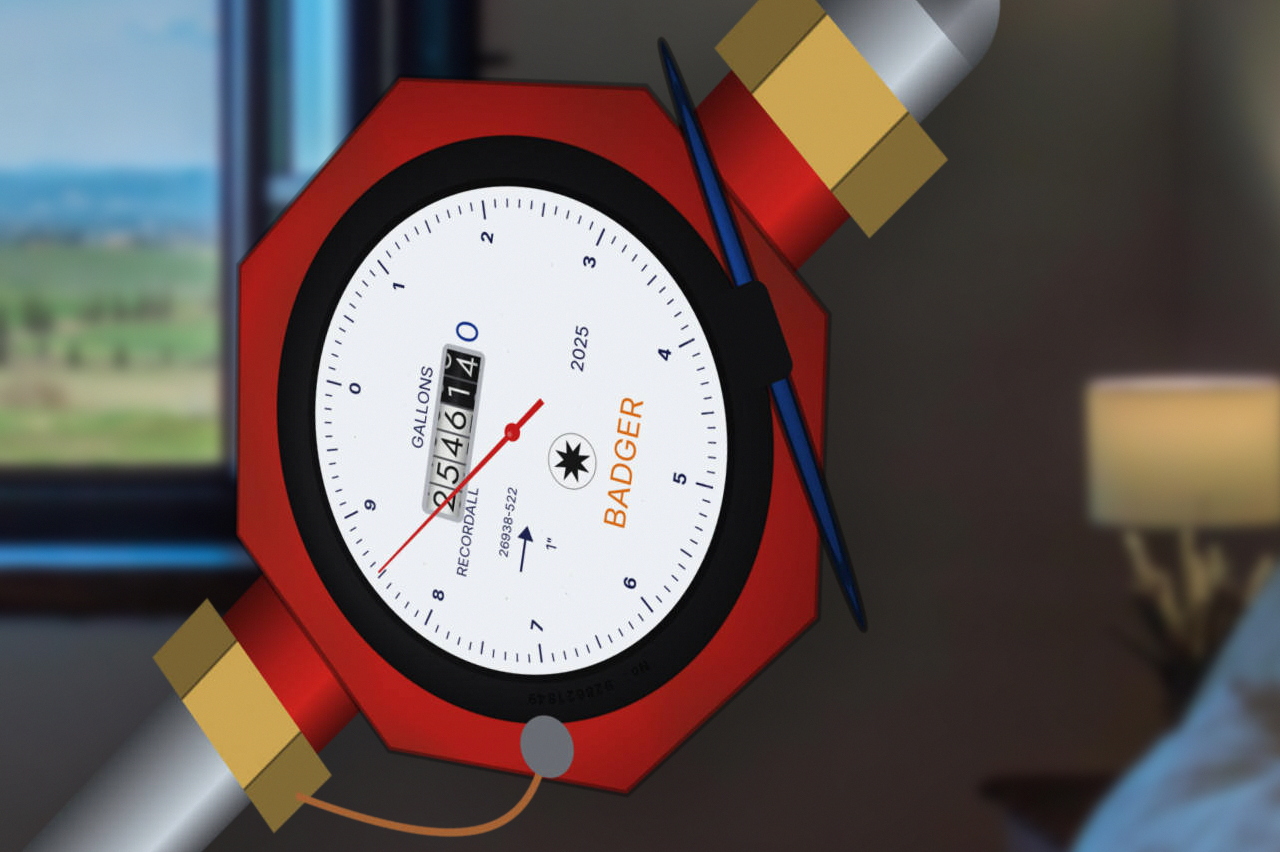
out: 2546138.5 gal
